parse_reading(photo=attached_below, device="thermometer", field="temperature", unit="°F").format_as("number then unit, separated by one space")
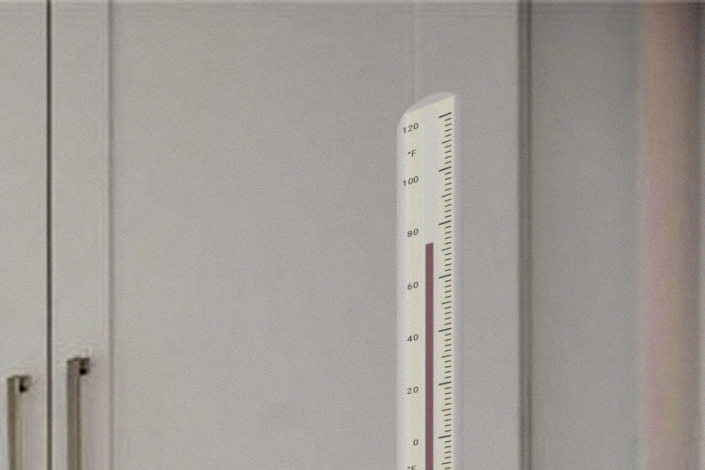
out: 74 °F
